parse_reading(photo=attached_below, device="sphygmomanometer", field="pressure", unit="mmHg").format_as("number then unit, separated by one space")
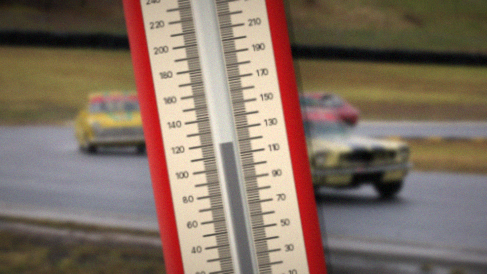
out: 120 mmHg
